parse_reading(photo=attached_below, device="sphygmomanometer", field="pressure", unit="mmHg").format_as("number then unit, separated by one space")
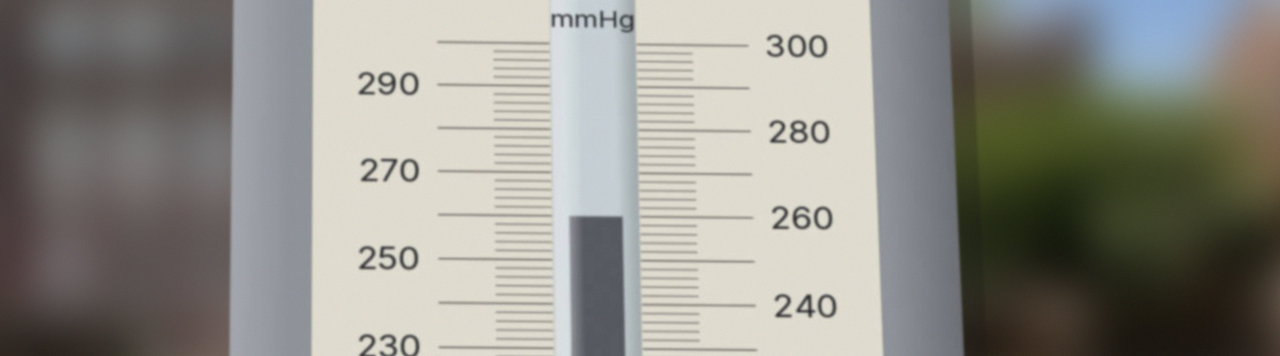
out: 260 mmHg
